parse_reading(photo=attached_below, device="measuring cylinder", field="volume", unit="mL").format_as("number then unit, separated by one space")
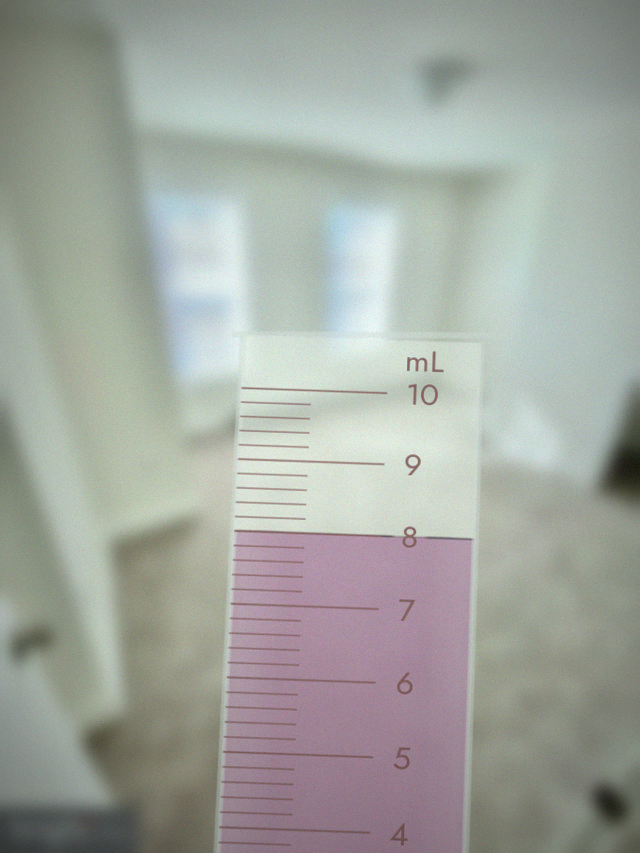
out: 8 mL
